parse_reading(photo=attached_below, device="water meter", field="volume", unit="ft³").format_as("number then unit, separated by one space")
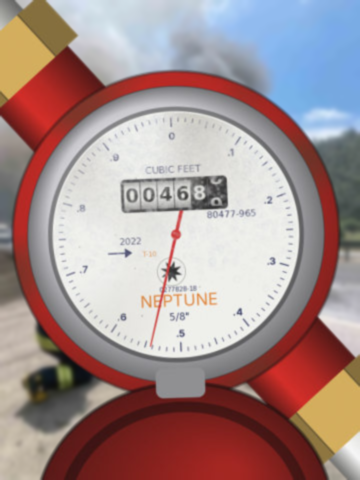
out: 4688.54 ft³
